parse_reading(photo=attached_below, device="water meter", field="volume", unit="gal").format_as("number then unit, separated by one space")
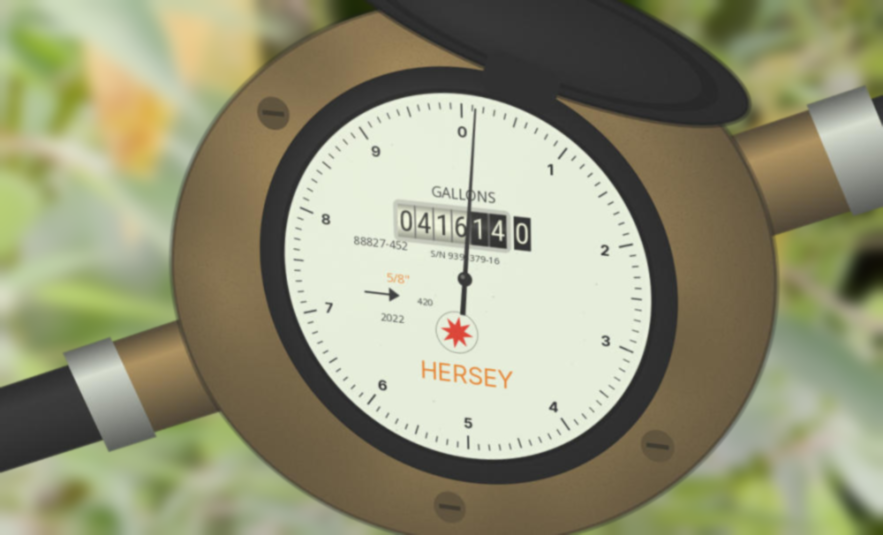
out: 416140.1 gal
